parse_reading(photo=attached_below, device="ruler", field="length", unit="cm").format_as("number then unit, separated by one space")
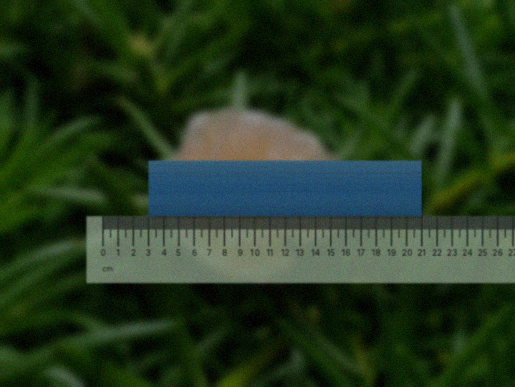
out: 18 cm
